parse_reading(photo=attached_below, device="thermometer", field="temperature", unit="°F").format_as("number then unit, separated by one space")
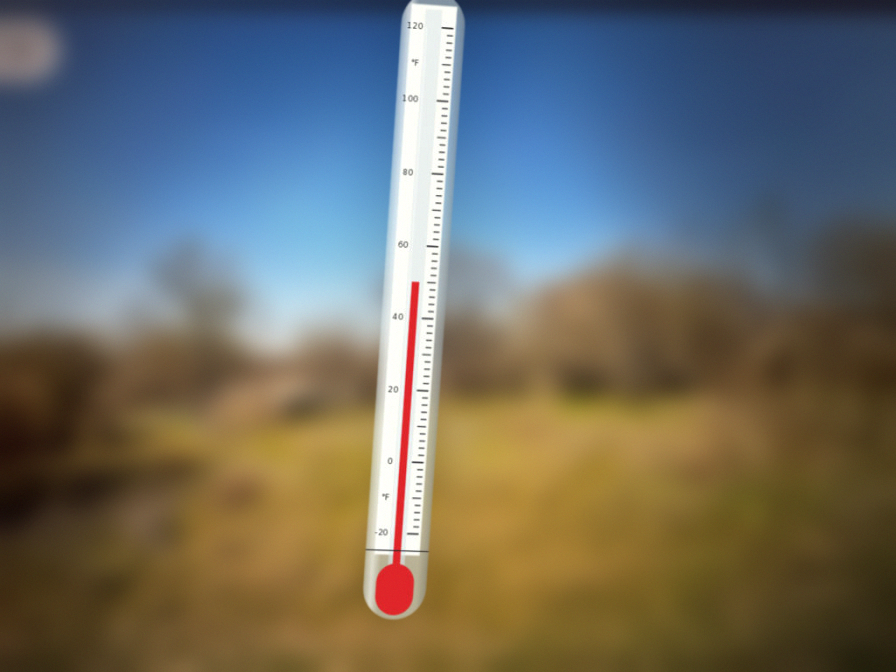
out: 50 °F
